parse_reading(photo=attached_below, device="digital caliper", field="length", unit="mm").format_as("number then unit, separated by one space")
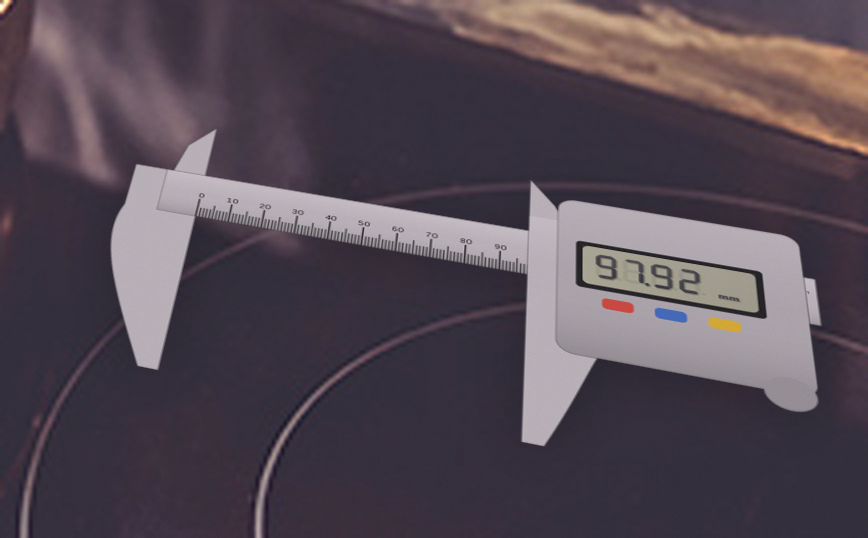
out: 97.92 mm
